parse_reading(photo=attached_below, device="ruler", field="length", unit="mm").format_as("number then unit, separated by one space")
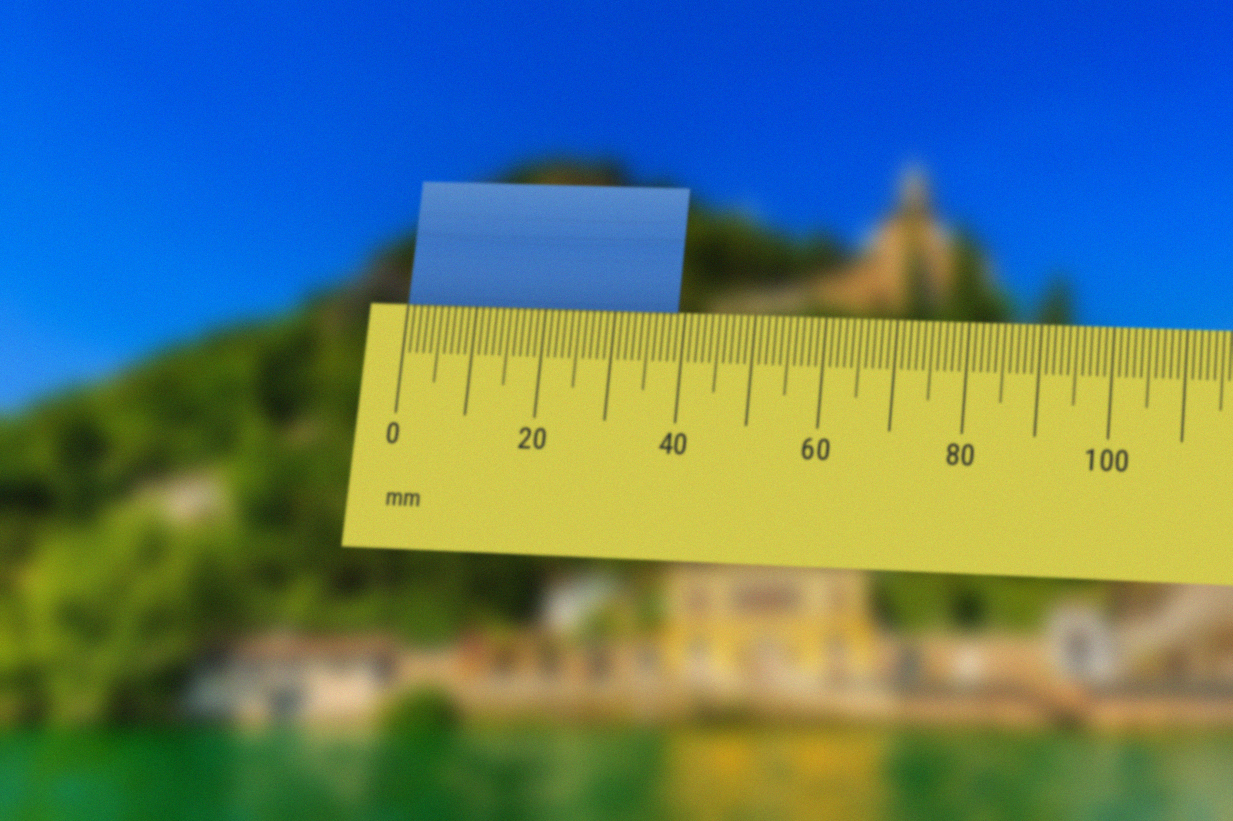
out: 39 mm
